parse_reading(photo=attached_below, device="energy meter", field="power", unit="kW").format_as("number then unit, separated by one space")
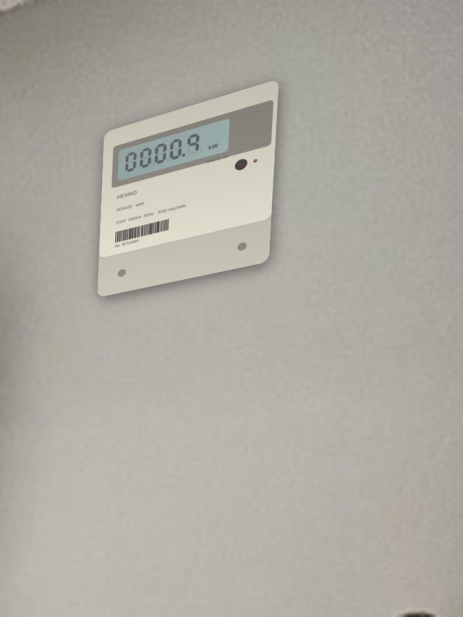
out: 0.9 kW
